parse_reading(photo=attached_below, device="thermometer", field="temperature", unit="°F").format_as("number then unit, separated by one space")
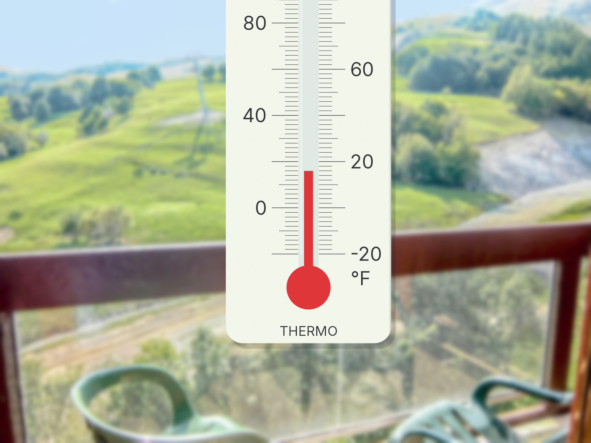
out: 16 °F
